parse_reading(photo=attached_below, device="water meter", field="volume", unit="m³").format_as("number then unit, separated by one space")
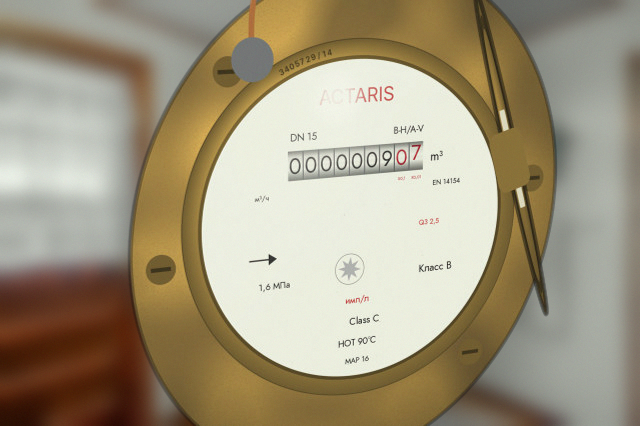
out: 9.07 m³
